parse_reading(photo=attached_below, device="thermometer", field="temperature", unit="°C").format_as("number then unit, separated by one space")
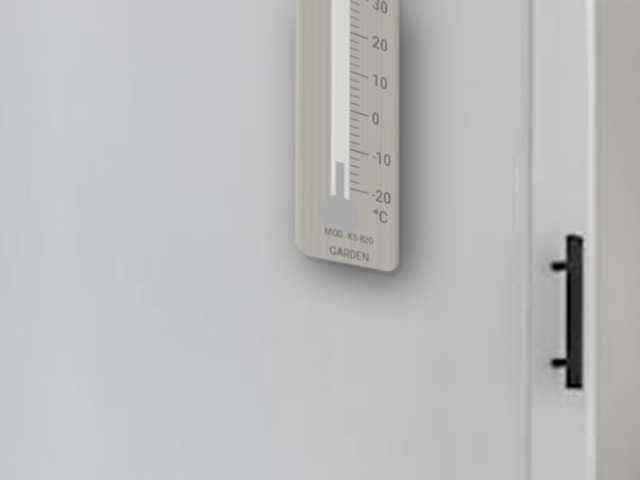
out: -14 °C
